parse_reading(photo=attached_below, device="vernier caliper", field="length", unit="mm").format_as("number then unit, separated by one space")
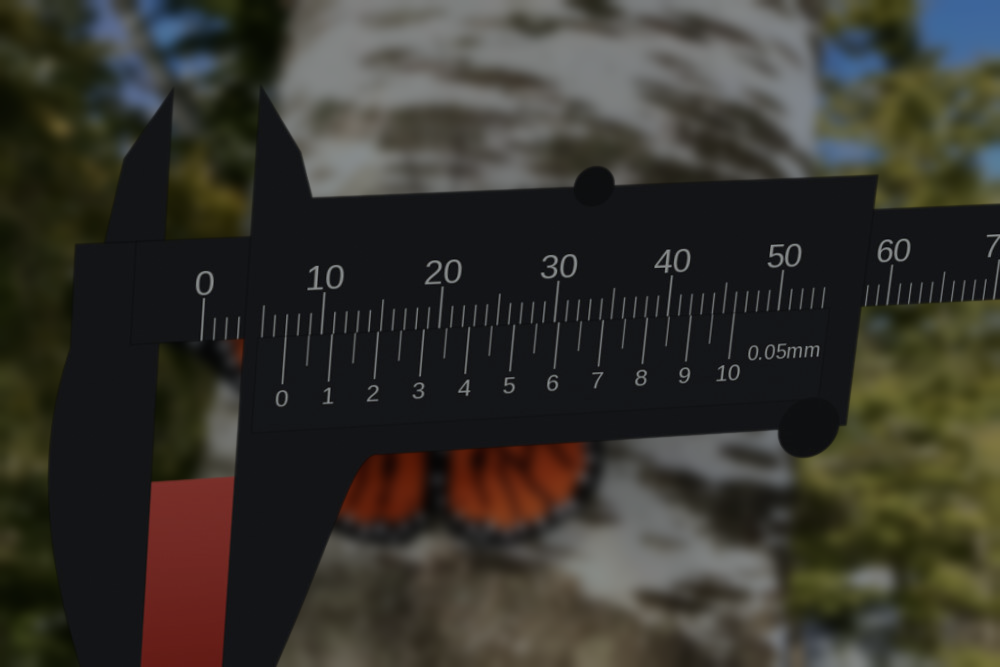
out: 7.0 mm
